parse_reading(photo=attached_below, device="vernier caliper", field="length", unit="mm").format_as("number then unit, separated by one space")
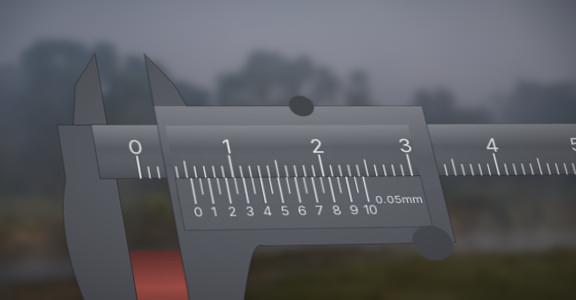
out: 5.4 mm
